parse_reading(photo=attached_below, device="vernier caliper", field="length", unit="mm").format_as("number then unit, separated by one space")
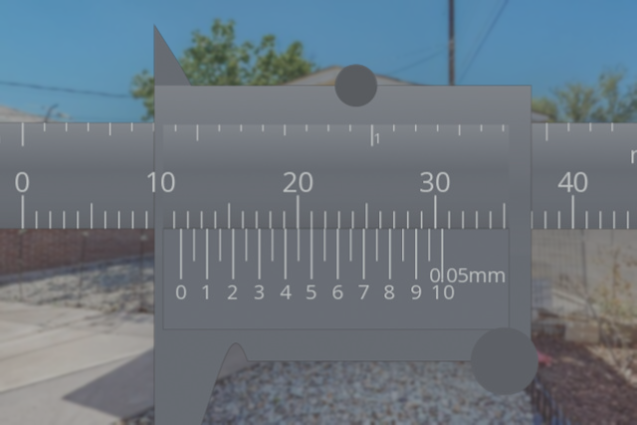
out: 11.5 mm
